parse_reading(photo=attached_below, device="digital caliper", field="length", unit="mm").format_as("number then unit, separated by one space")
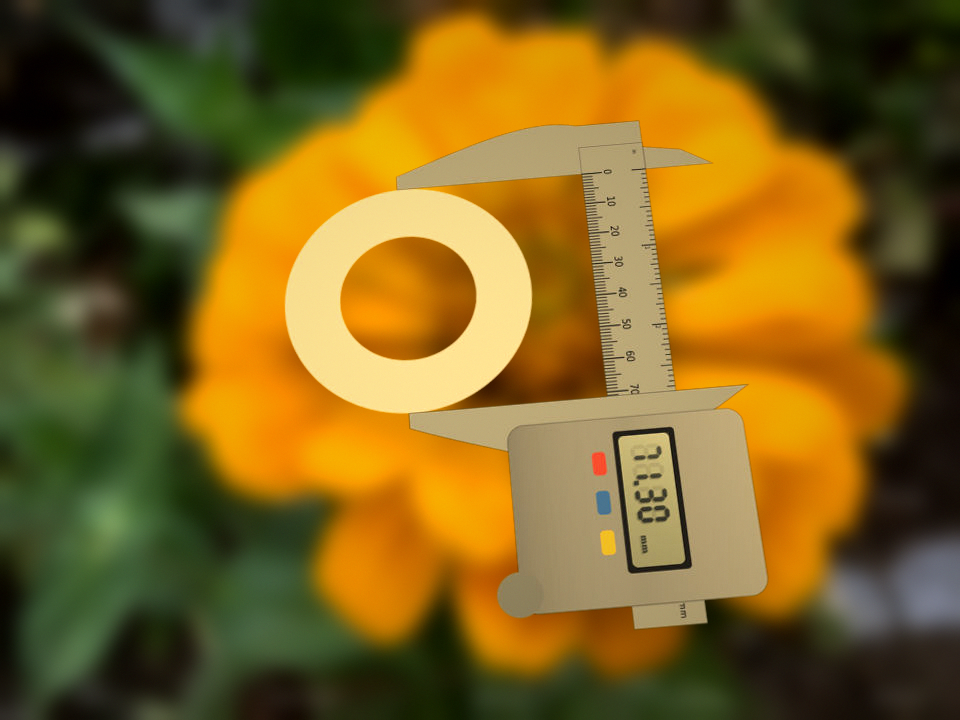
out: 71.30 mm
